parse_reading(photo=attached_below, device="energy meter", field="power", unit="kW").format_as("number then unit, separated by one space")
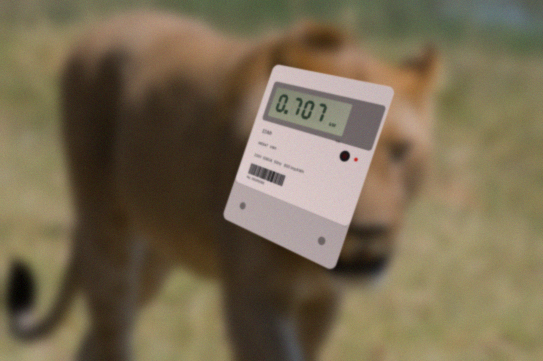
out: 0.707 kW
